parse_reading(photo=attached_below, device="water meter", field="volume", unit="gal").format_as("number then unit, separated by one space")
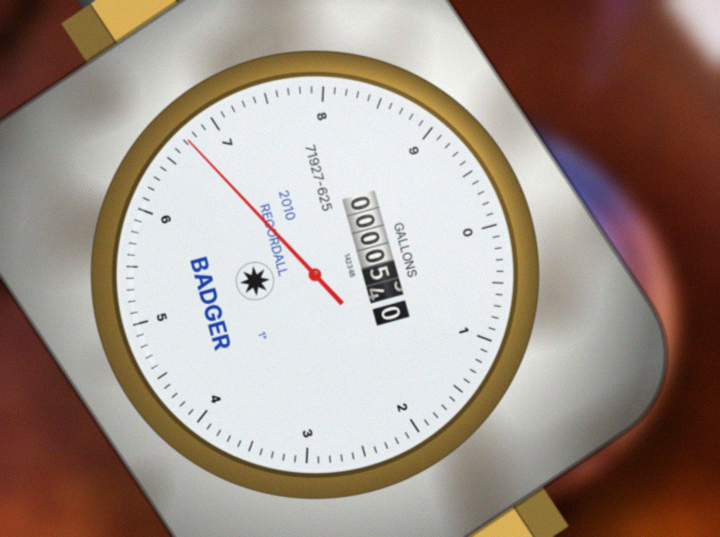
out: 536.7 gal
